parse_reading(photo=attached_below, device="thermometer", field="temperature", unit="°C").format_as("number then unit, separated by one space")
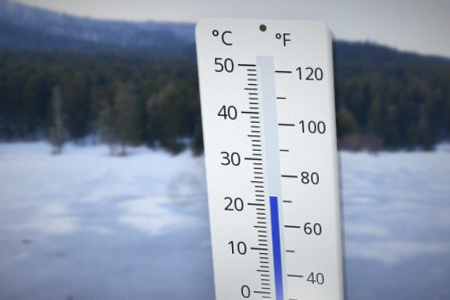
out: 22 °C
